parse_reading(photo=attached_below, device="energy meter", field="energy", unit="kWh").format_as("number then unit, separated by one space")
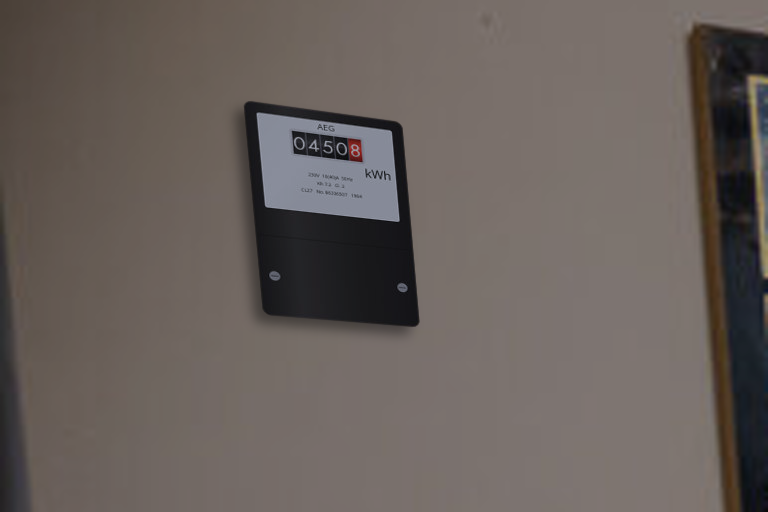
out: 450.8 kWh
